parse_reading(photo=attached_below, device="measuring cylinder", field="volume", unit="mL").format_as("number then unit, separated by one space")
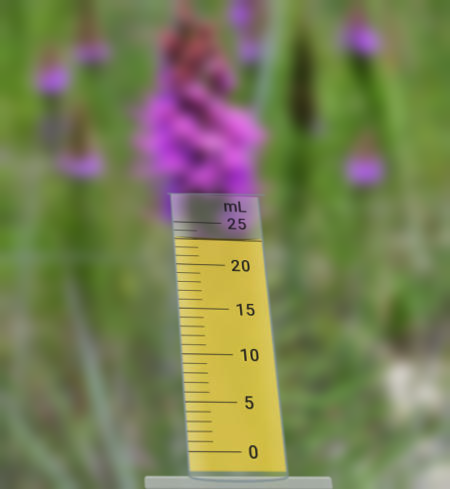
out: 23 mL
